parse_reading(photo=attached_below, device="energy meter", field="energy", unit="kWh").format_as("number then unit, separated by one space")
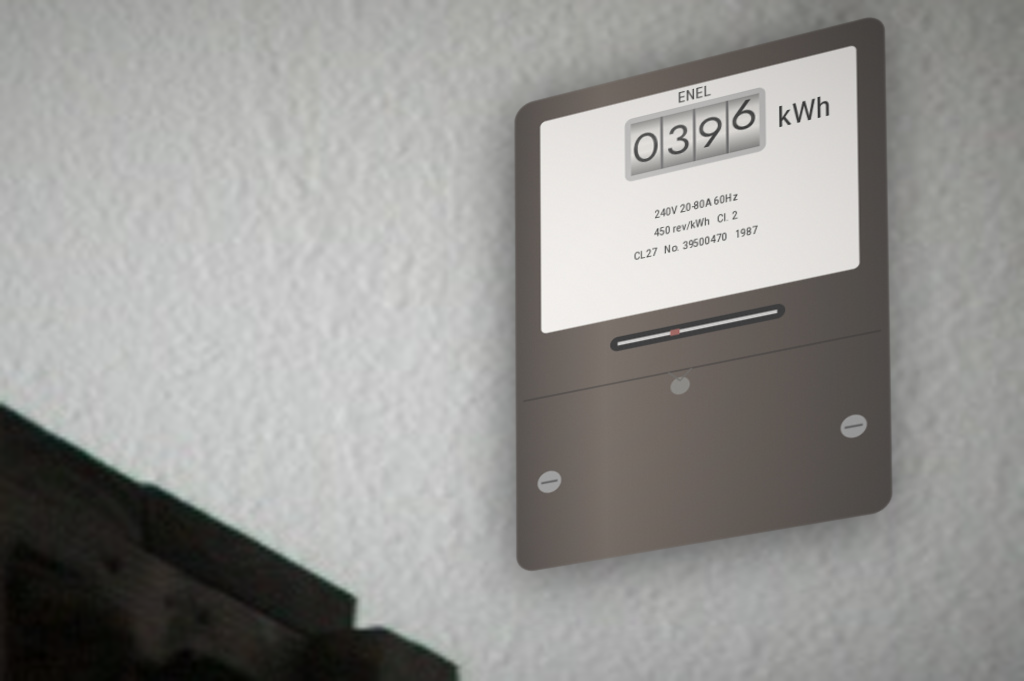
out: 396 kWh
